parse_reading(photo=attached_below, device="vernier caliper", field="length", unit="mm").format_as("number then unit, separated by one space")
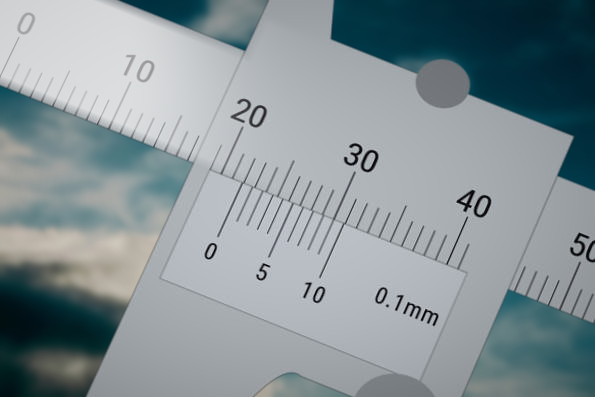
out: 21.9 mm
